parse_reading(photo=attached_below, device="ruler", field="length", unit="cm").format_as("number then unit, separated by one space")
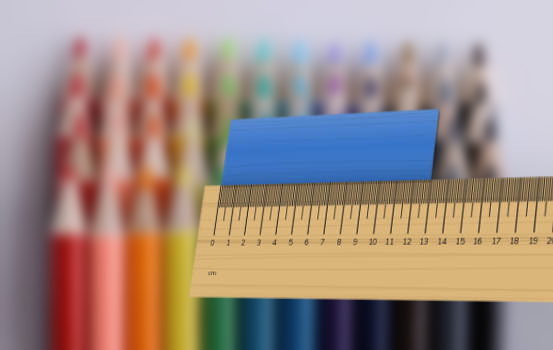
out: 13 cm
